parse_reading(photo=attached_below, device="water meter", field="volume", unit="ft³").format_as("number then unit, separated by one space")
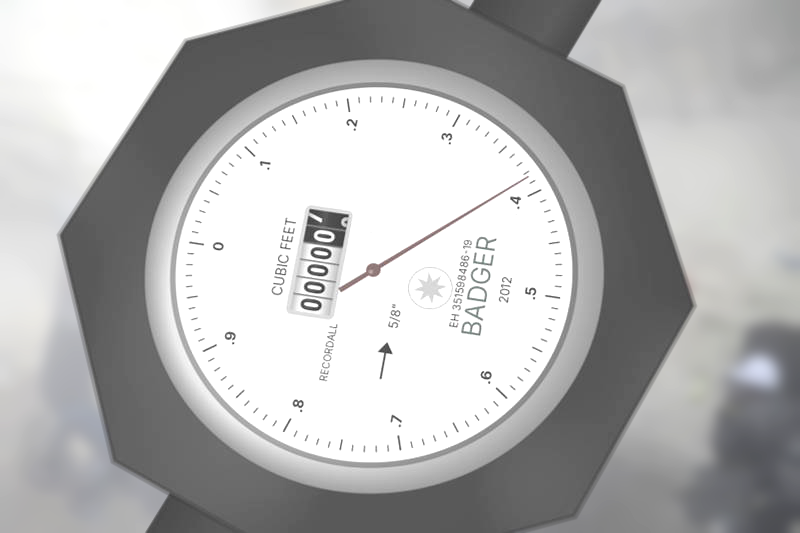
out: 7.38 ft³
